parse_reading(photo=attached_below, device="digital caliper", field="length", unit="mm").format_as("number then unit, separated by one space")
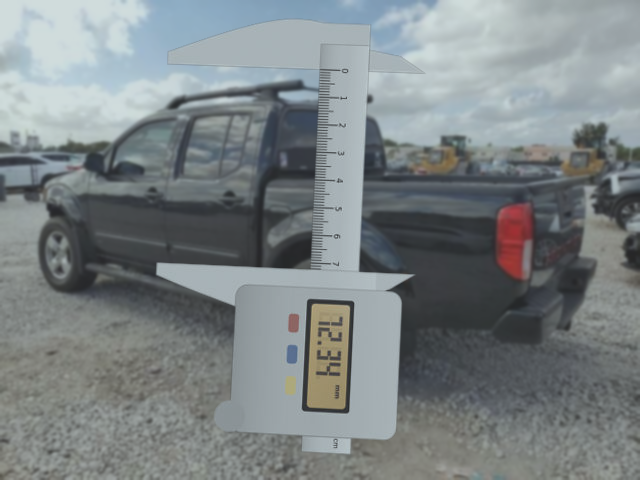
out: 72.34 mm
